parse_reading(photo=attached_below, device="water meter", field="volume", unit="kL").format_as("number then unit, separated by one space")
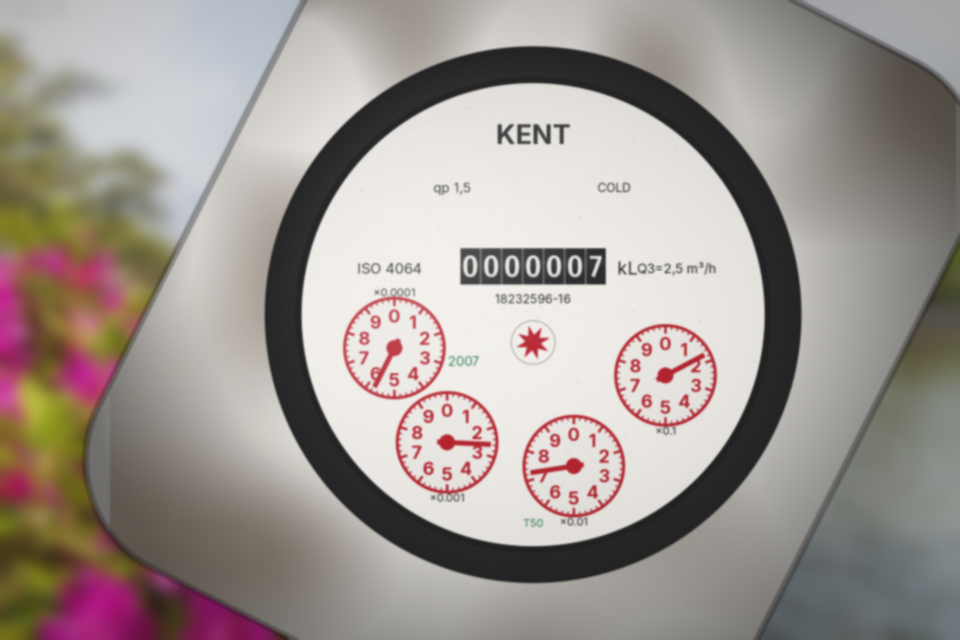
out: 7.1725 kL
